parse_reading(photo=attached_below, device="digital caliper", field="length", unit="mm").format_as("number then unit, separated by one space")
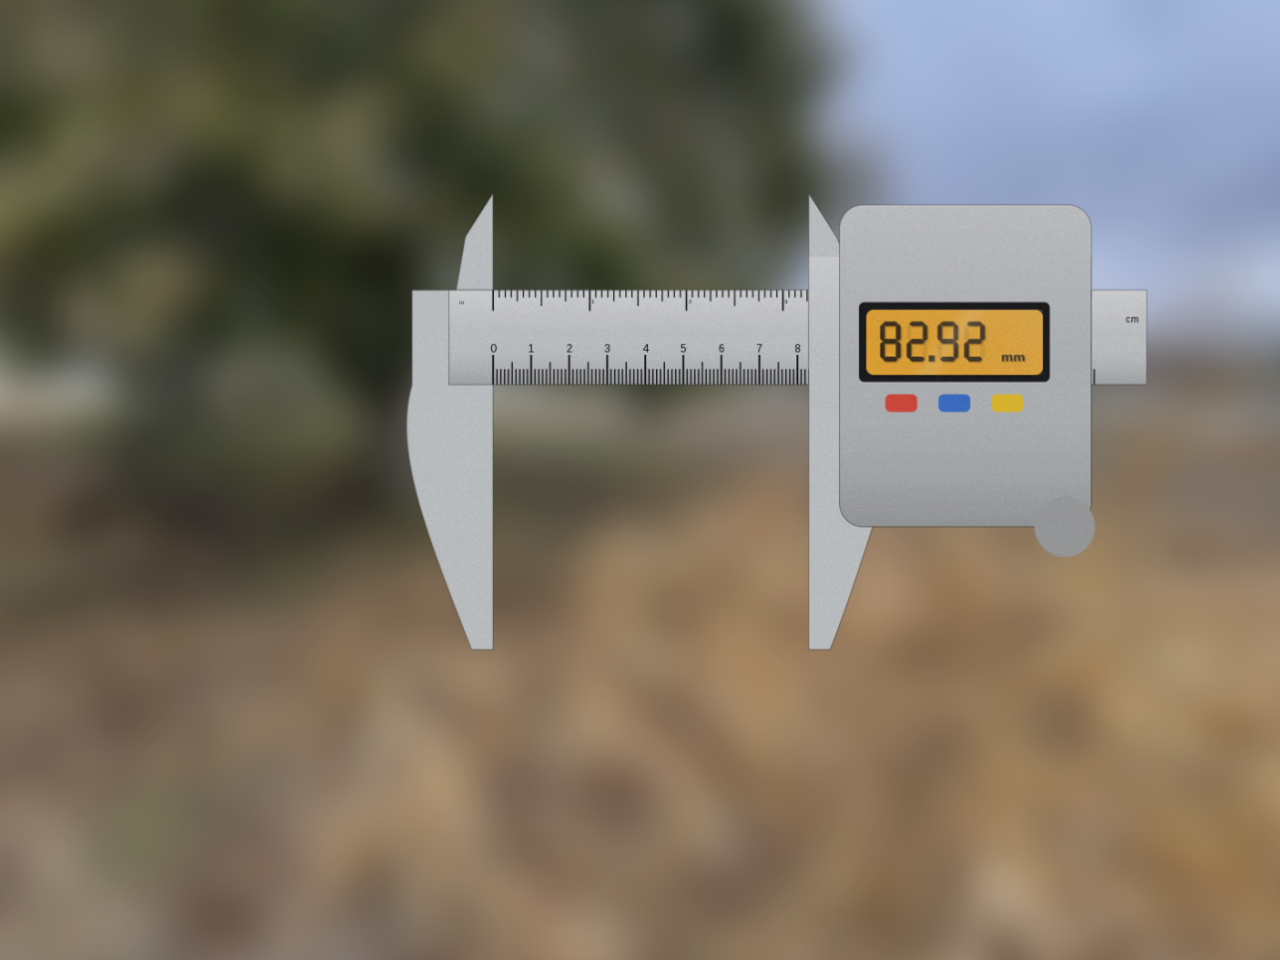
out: 82.92 mm
